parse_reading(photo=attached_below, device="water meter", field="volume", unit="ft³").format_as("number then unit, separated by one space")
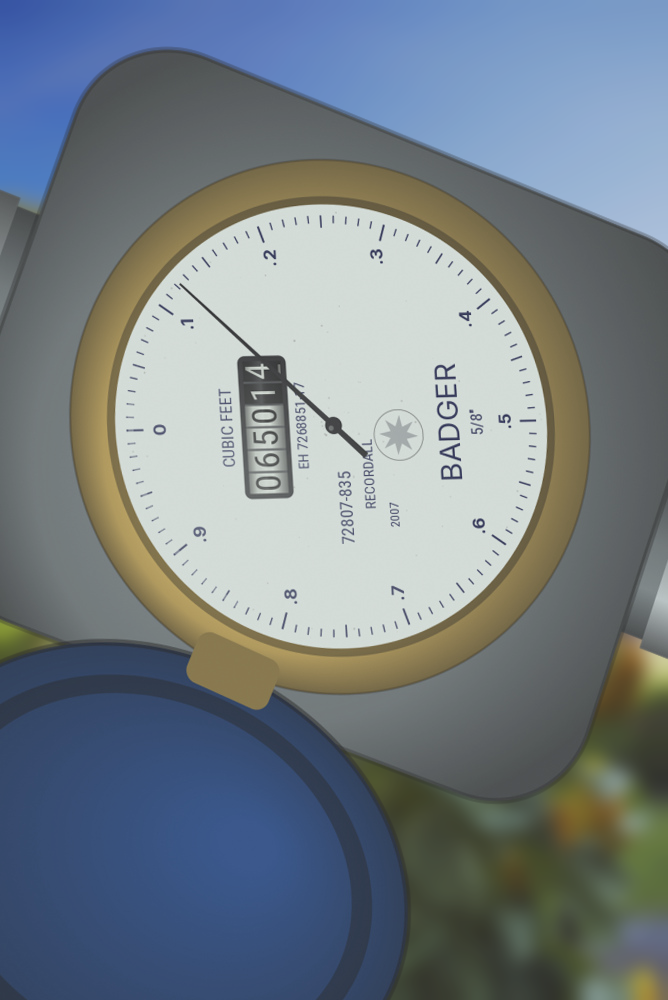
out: 65014.12 ft³
